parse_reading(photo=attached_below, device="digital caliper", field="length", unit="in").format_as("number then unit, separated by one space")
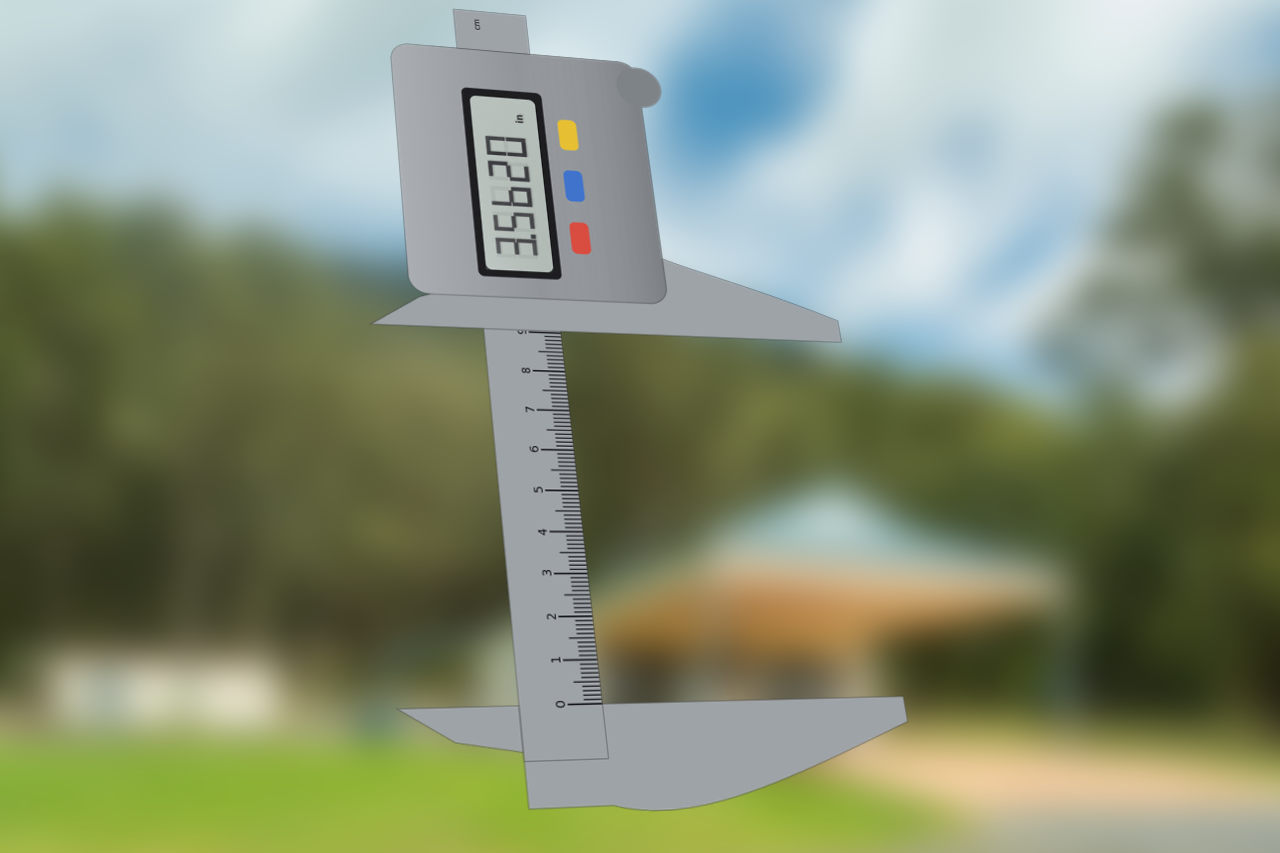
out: 3.5620 in
